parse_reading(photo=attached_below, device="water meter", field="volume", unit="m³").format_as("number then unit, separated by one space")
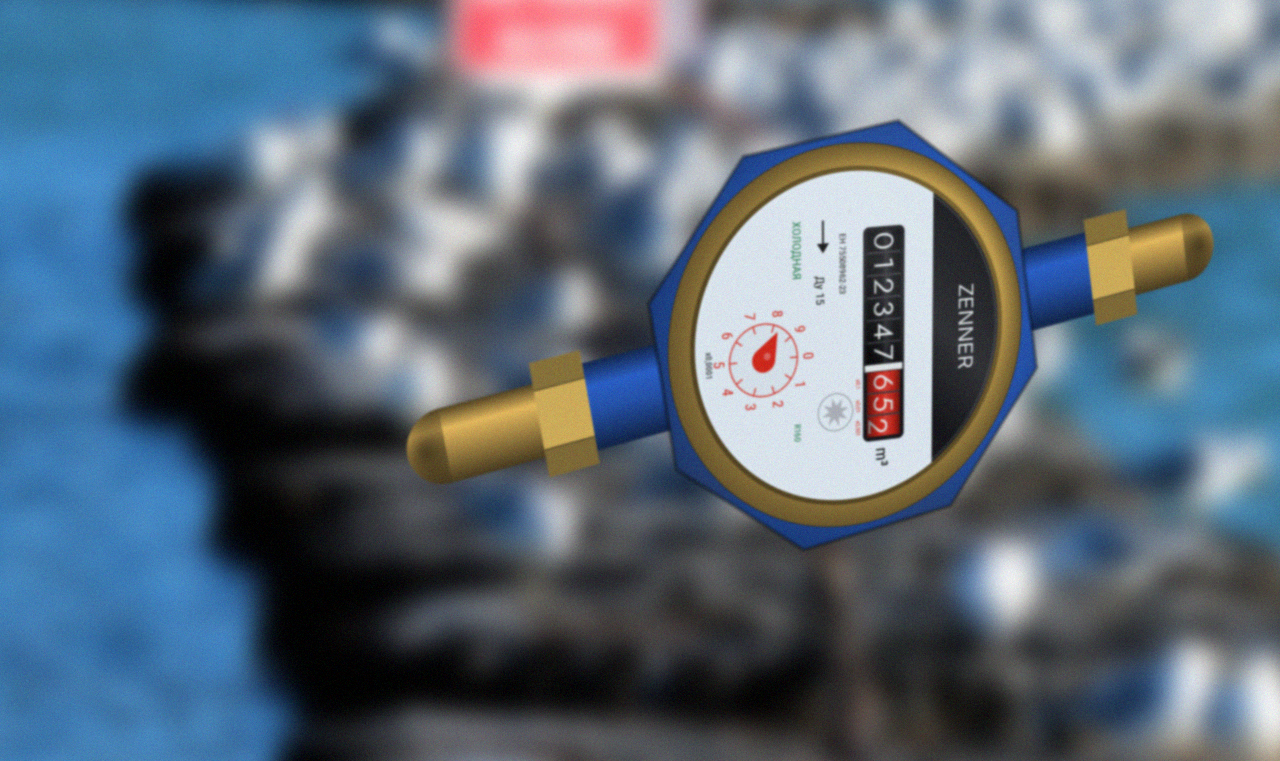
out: 12347.6518 m³
